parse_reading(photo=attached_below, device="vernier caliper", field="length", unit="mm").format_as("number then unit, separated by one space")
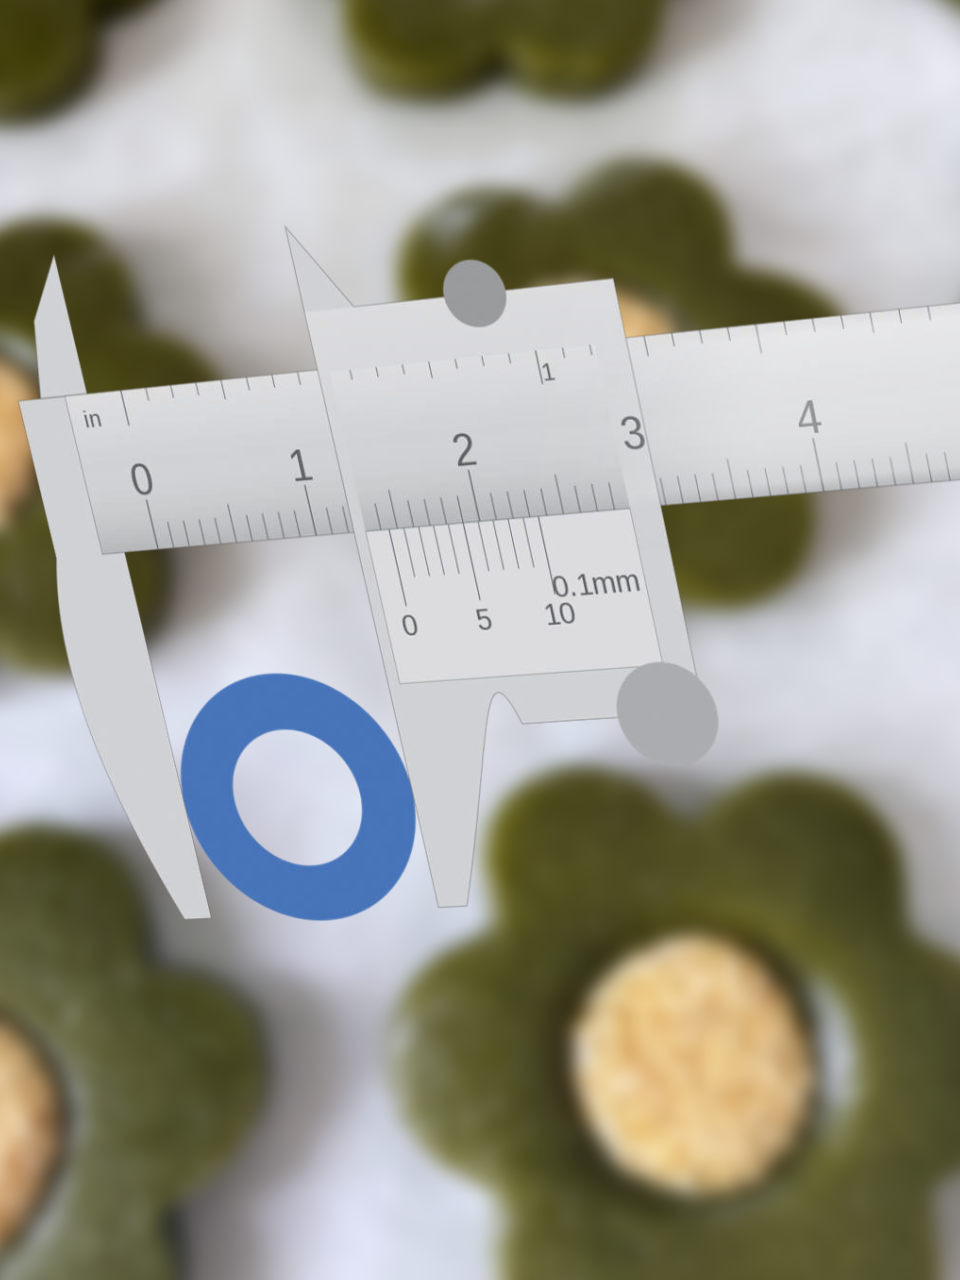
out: 14.5 mm
